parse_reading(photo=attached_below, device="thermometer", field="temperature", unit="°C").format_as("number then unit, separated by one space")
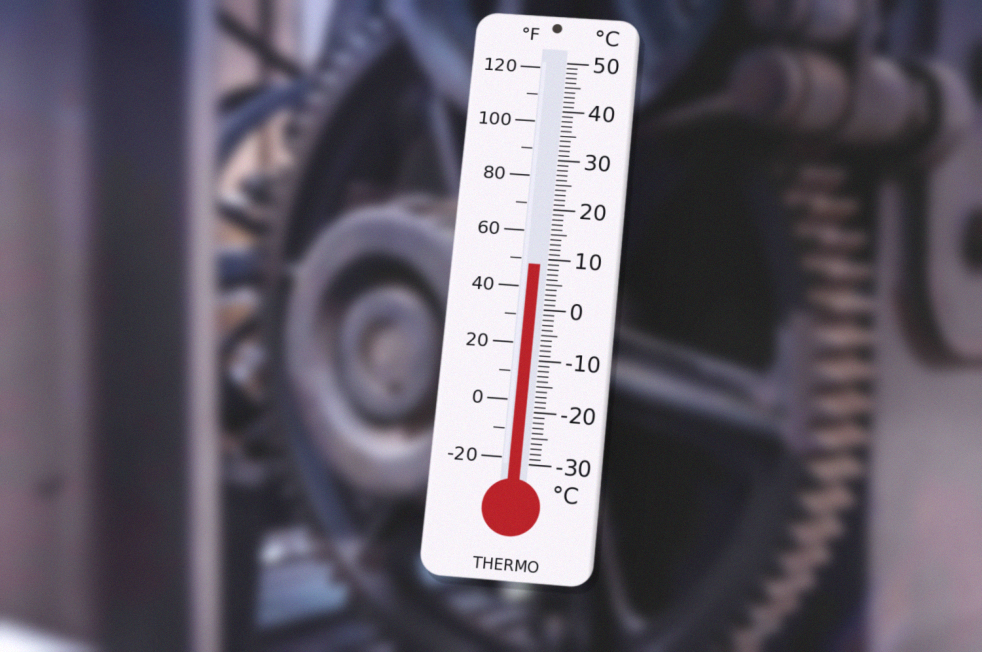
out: 9 °C
